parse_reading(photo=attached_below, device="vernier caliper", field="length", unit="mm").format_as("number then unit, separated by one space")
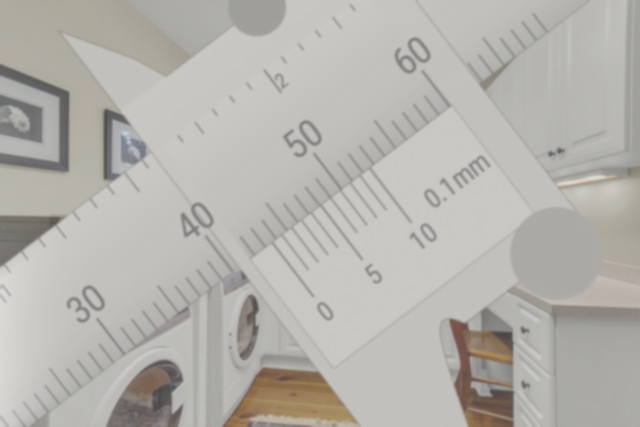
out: 43.6 mm
